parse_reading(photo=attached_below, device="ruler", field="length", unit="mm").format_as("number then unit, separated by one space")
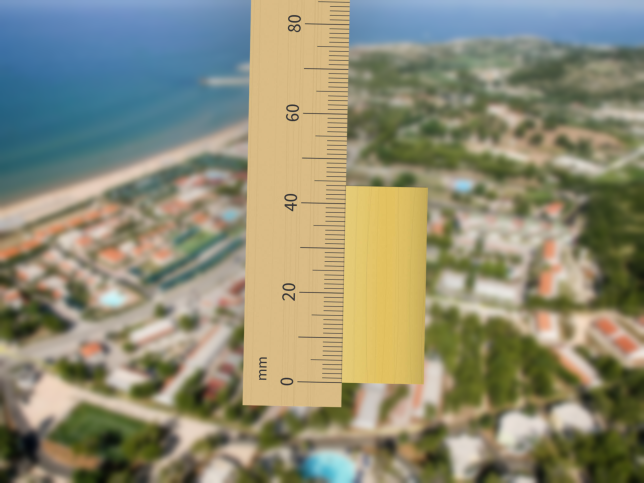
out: 44 mm
